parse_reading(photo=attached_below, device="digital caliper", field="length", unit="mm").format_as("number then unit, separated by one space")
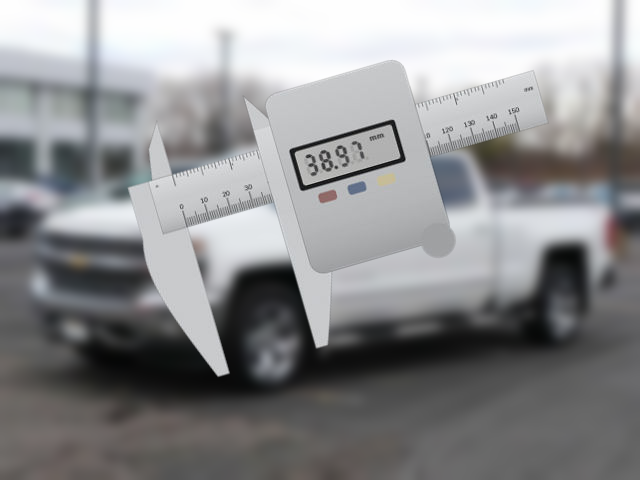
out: 38.97 mm
